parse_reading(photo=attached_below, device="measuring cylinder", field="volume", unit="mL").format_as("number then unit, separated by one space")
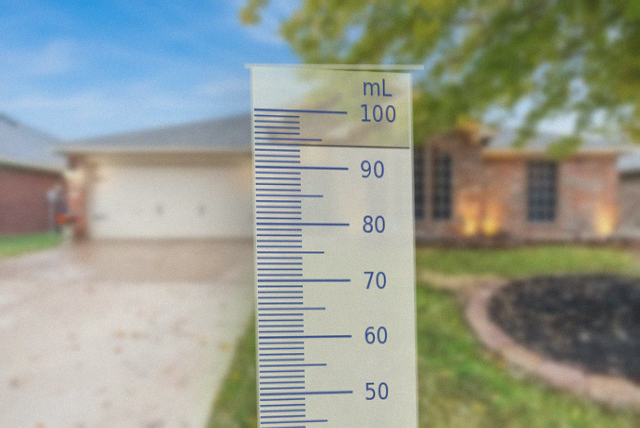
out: 94 mL
